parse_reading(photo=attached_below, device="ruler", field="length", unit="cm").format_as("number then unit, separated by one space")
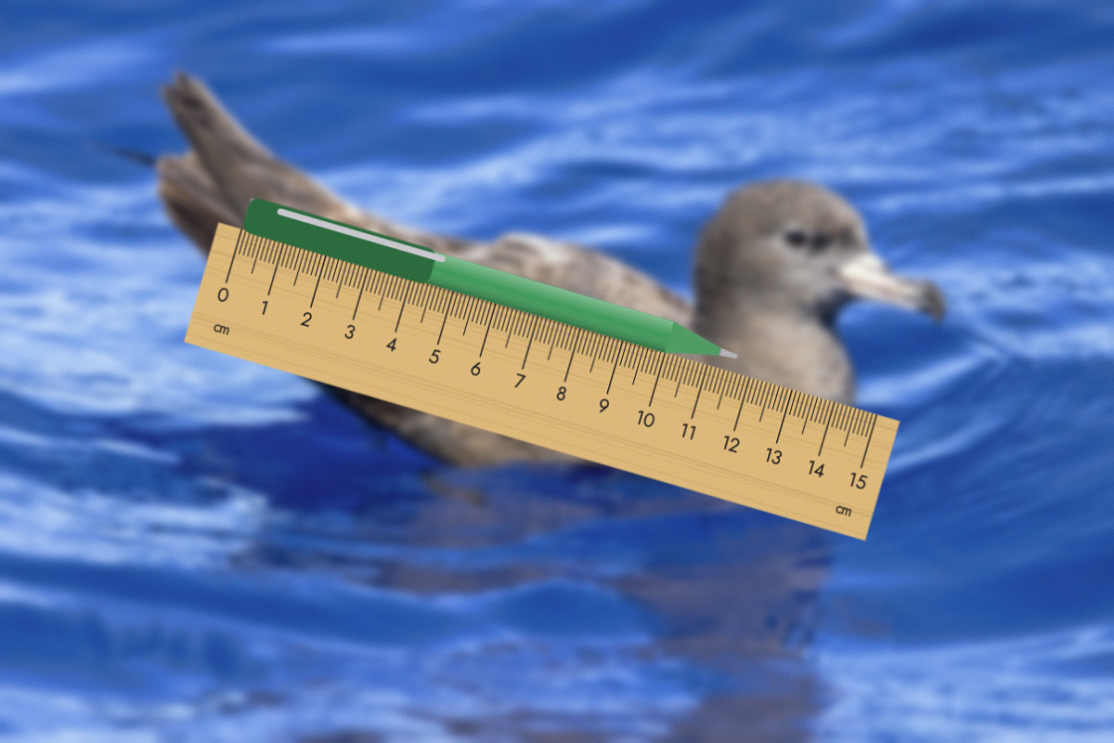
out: 11.6 cm
